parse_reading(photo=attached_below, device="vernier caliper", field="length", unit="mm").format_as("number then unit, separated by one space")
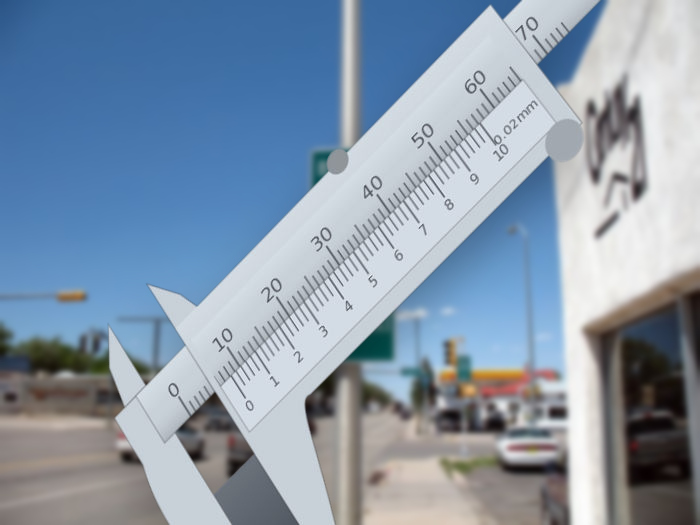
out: 8.2 mm
